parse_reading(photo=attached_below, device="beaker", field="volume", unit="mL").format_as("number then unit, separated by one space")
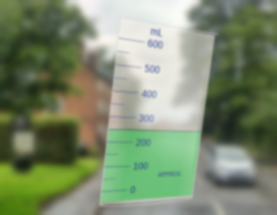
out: 250 mL
